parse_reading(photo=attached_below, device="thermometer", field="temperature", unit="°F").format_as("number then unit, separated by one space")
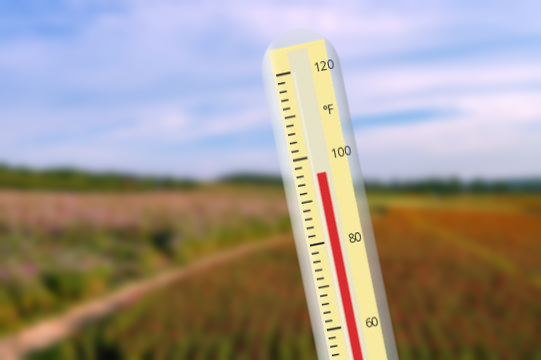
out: 96 °F
